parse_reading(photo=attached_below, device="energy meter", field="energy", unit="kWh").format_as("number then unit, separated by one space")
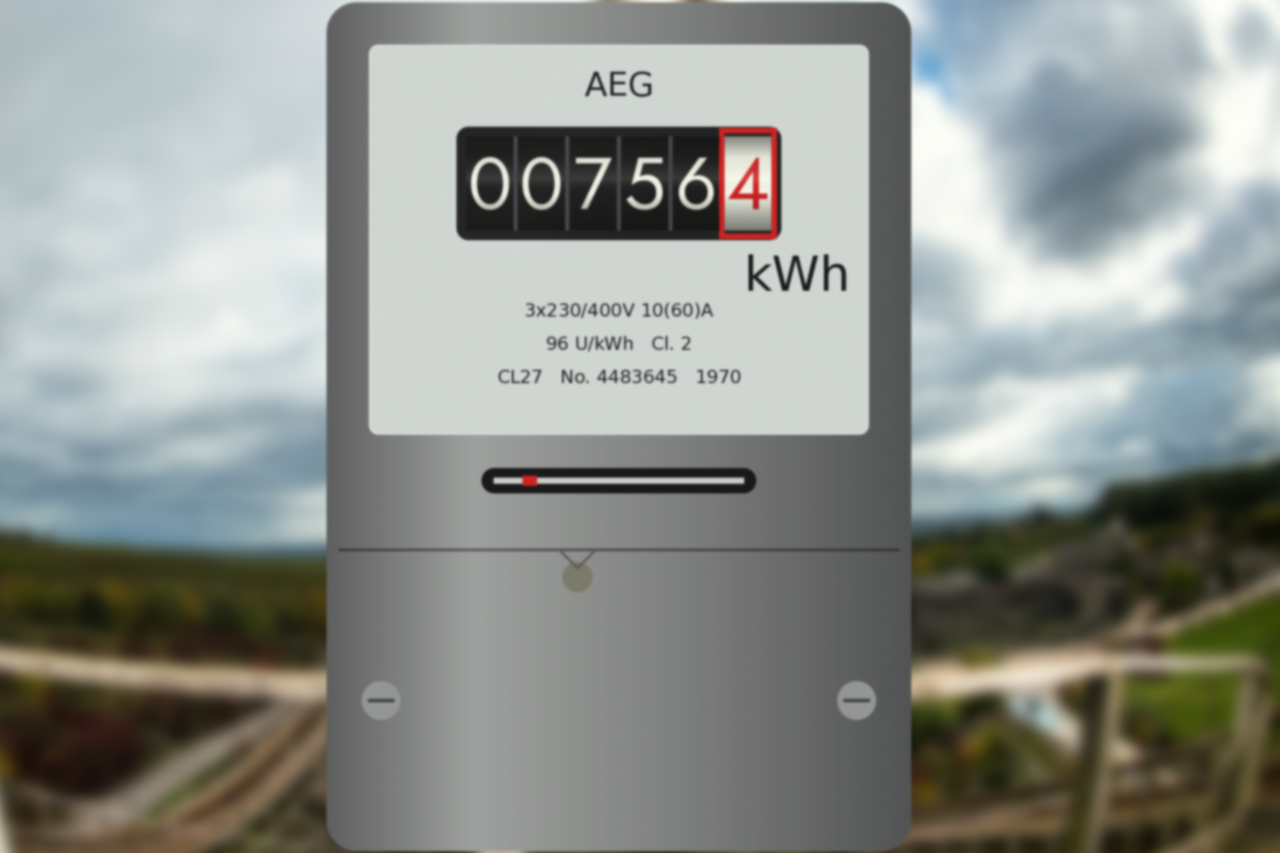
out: 756.4 kWh
